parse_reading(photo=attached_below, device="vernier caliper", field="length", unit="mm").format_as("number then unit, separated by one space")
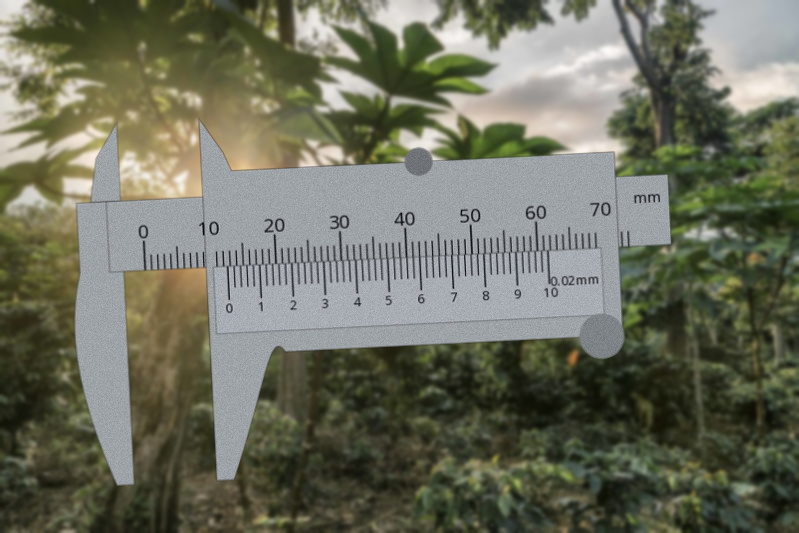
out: 12.6 mm
